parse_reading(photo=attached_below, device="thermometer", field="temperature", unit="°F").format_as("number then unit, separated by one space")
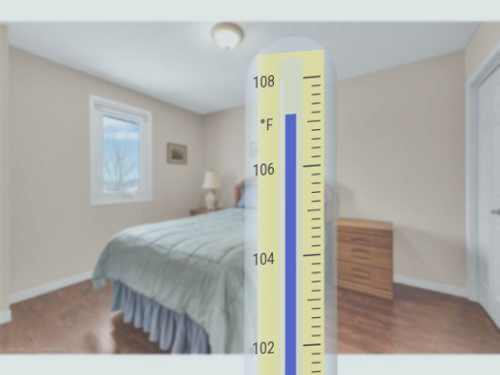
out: 107.2 °F
